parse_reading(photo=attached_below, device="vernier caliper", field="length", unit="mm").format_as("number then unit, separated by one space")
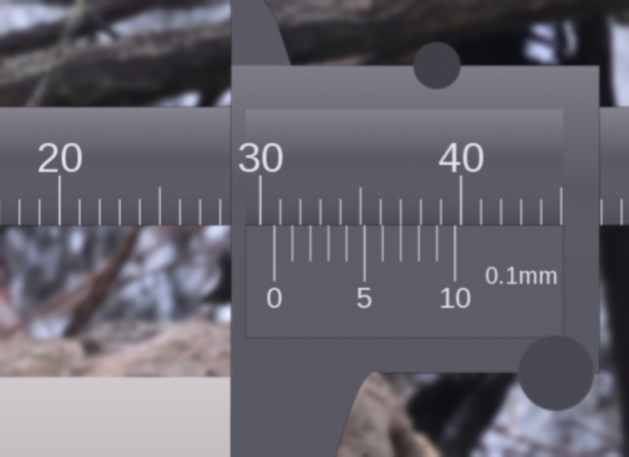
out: 30.7 mm
